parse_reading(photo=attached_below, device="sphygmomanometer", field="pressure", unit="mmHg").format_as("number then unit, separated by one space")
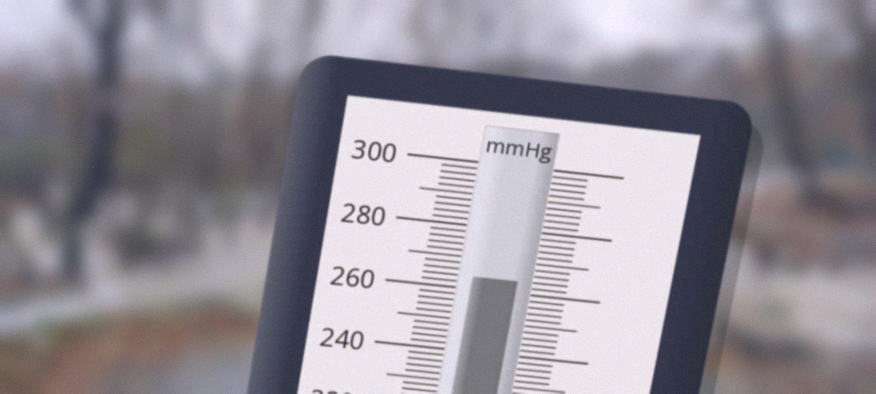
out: 264 mmHg
